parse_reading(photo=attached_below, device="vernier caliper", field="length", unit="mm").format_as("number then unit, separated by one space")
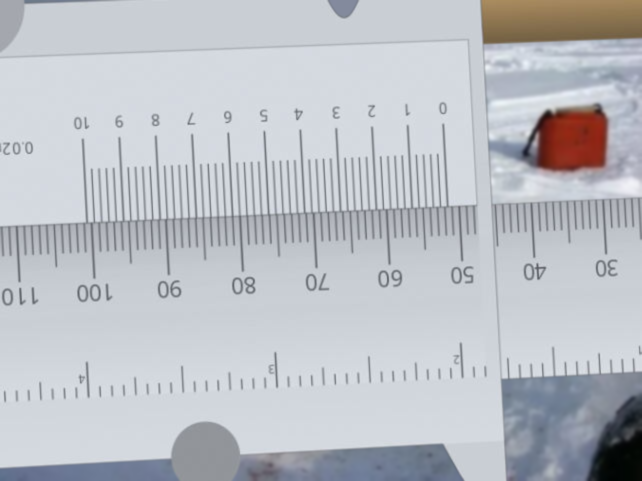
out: 51.6 mm
